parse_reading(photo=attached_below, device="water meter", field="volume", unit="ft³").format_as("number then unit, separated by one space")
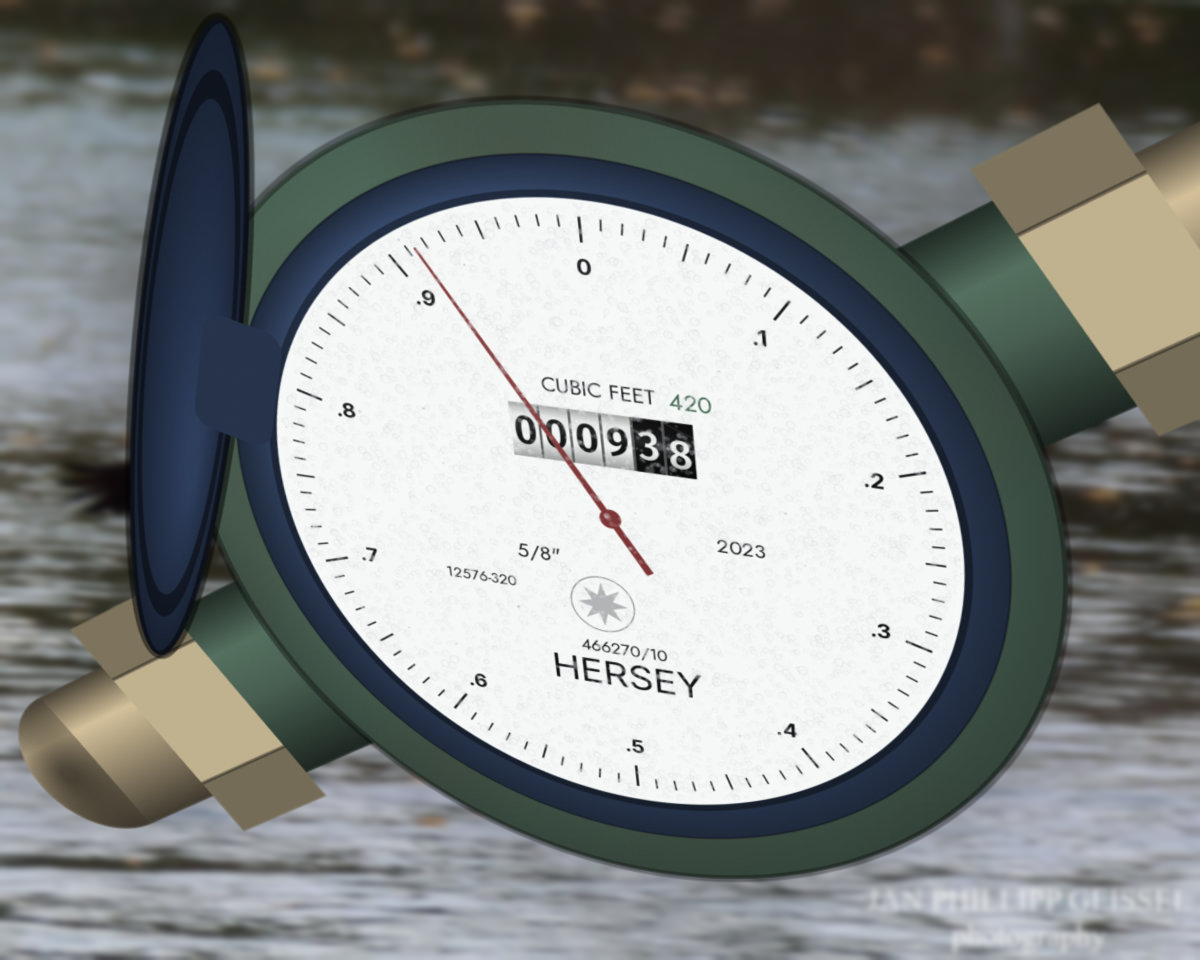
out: 937.91 ft³
